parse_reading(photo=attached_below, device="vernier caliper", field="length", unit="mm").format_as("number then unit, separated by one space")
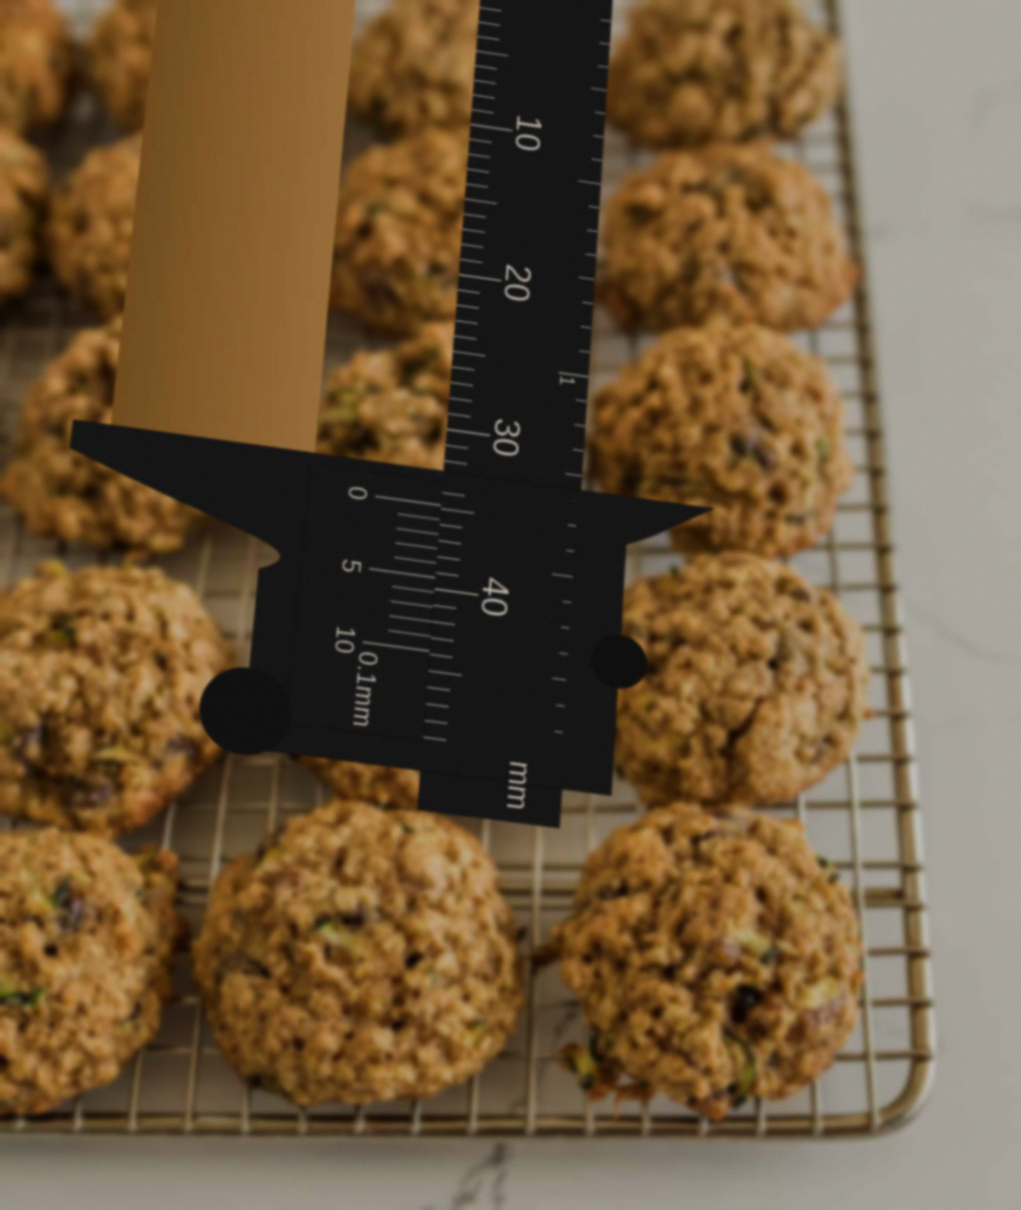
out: 34.8 mm
